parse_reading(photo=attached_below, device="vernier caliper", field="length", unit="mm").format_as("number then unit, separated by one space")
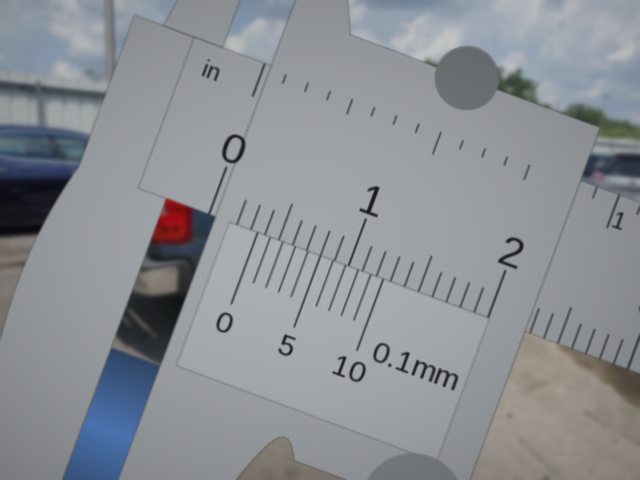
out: 3.5 mm
